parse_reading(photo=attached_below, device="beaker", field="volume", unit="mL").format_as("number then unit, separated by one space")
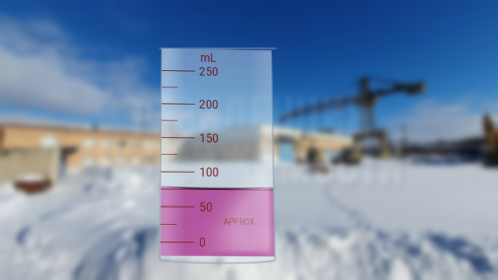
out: 75 mL
